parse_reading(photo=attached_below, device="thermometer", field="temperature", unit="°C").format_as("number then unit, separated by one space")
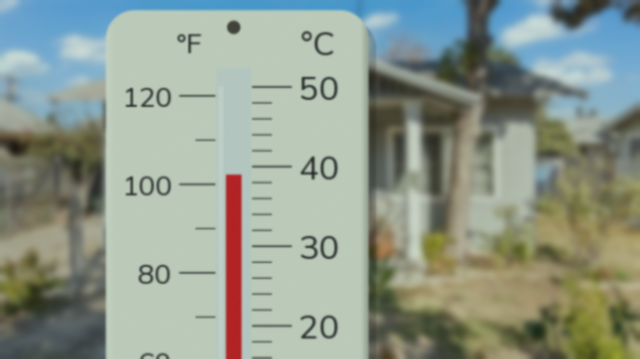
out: 39 °C
